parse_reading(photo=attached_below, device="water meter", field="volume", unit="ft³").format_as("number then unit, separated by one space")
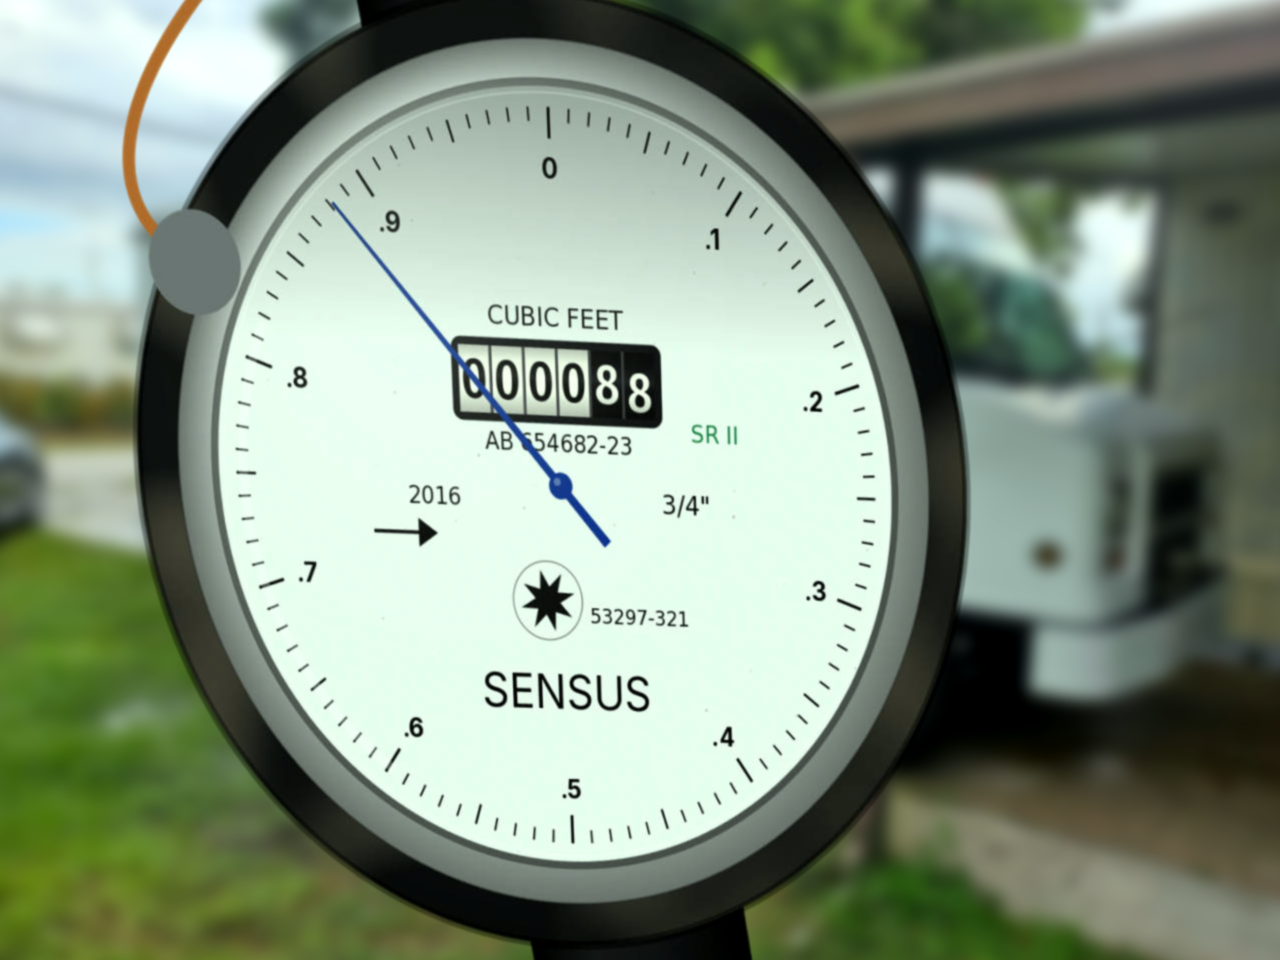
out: 87.88 ft³
